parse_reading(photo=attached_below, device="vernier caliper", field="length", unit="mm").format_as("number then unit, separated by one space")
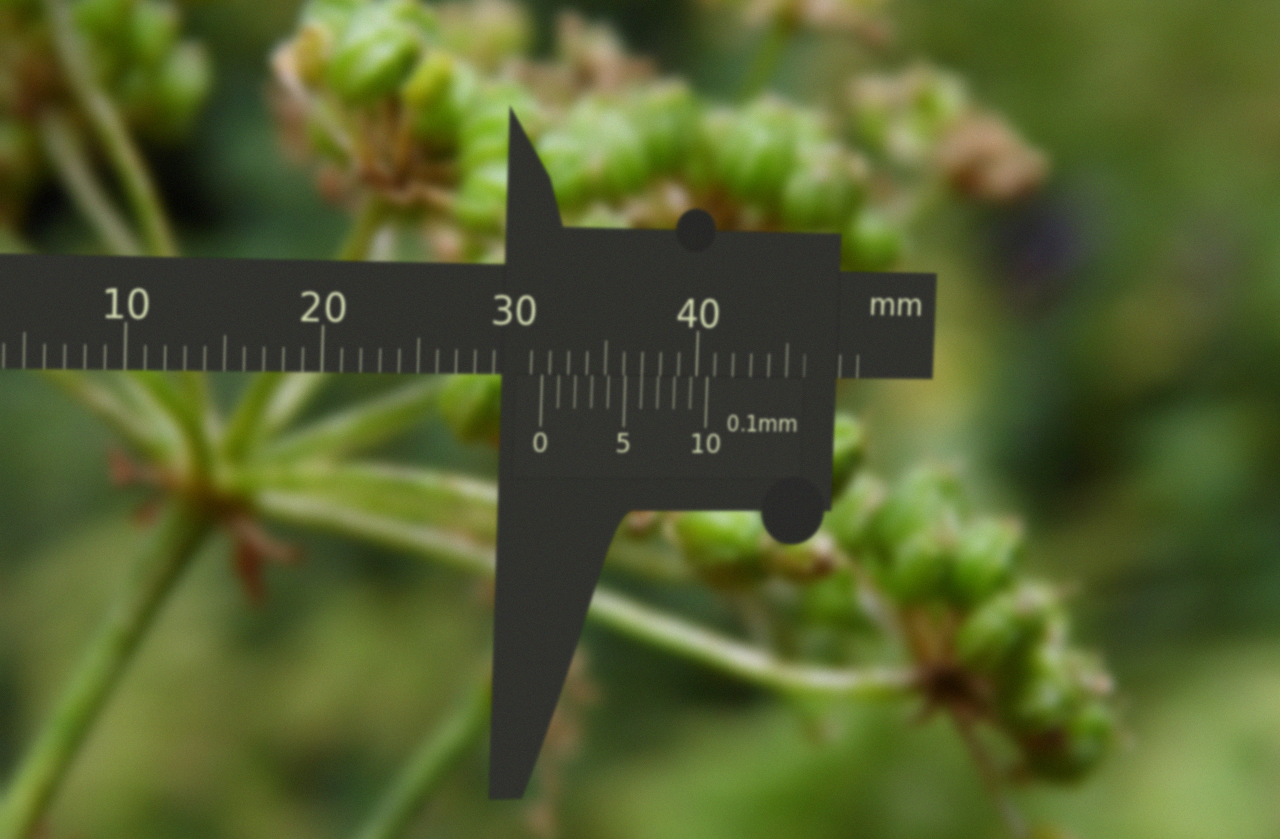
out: 31.6 mm
